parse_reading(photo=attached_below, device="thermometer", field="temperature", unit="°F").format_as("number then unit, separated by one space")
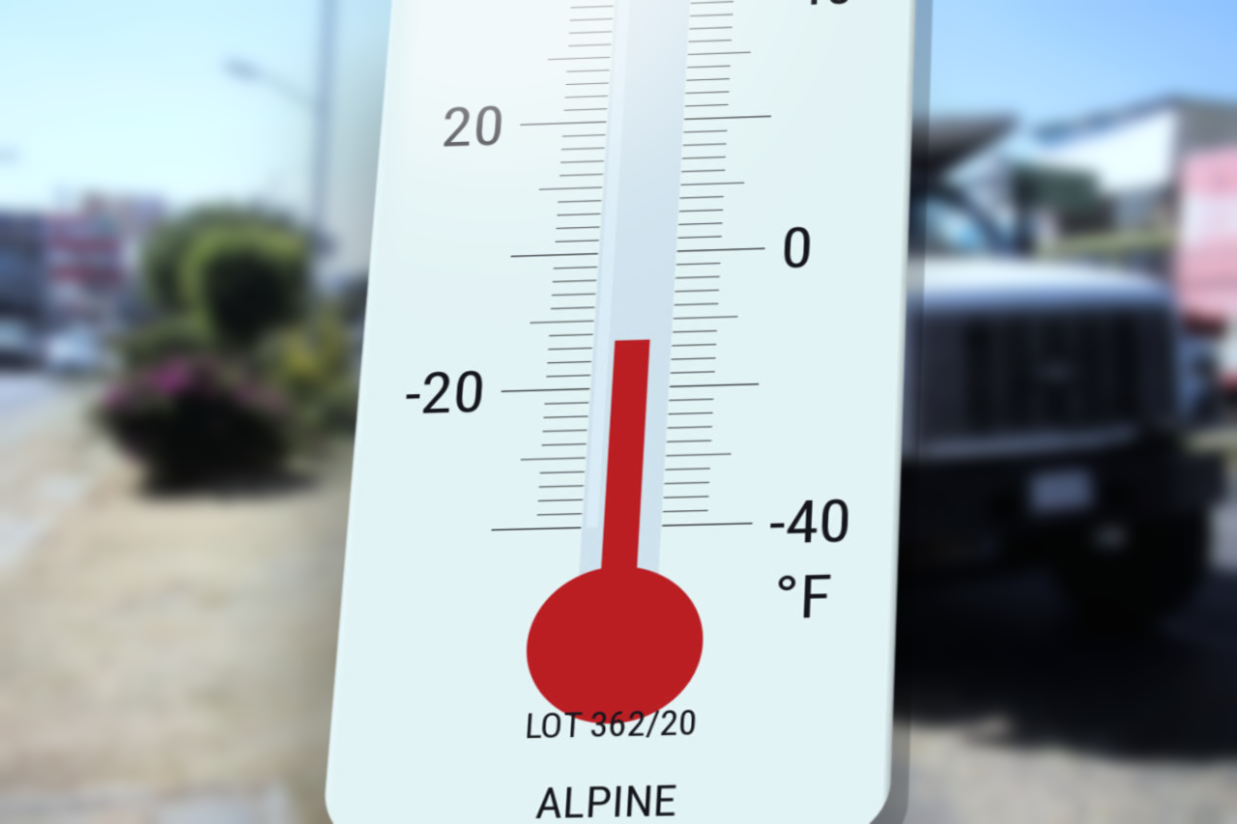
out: -13 °F
